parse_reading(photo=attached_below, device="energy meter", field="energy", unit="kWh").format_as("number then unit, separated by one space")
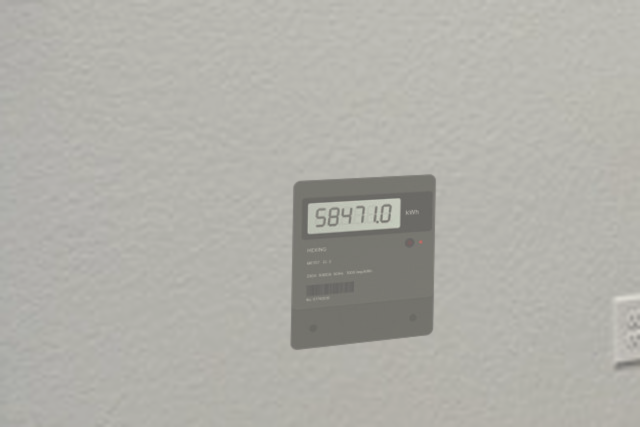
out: 58471.0 kWh
